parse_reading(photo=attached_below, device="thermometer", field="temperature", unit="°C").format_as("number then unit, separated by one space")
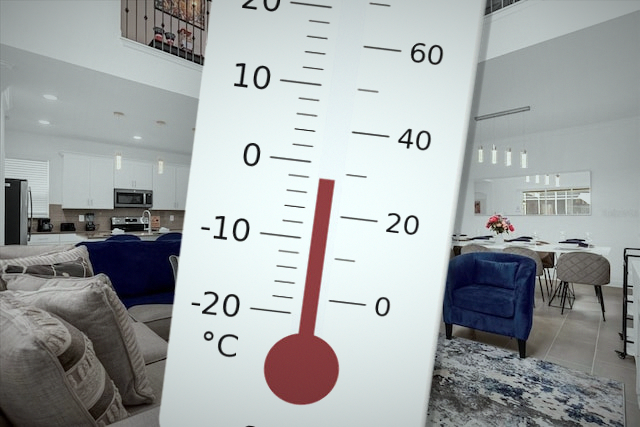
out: -2 °C
